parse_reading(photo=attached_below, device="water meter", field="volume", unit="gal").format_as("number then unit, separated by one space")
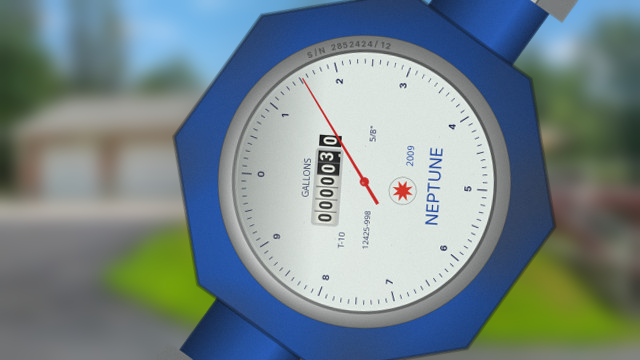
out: 31.5 gal
